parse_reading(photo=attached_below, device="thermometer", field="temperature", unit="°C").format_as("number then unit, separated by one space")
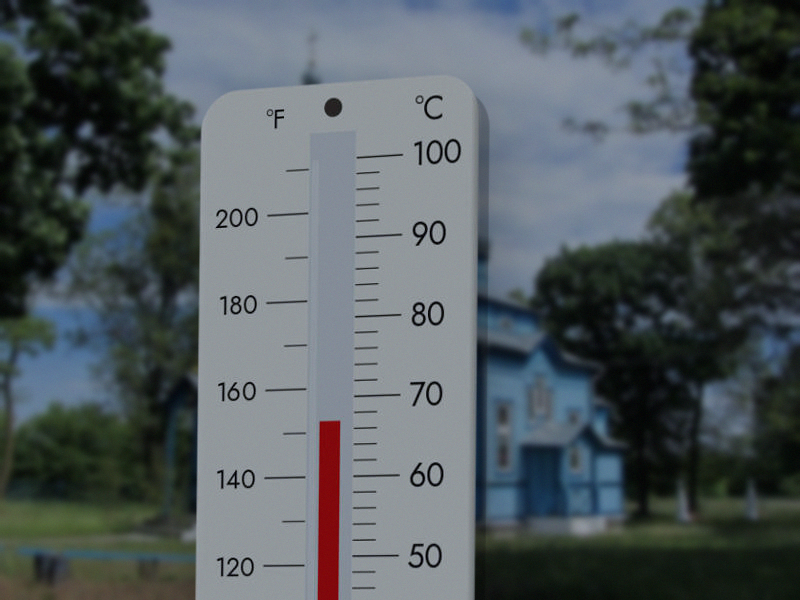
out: 67 °C
